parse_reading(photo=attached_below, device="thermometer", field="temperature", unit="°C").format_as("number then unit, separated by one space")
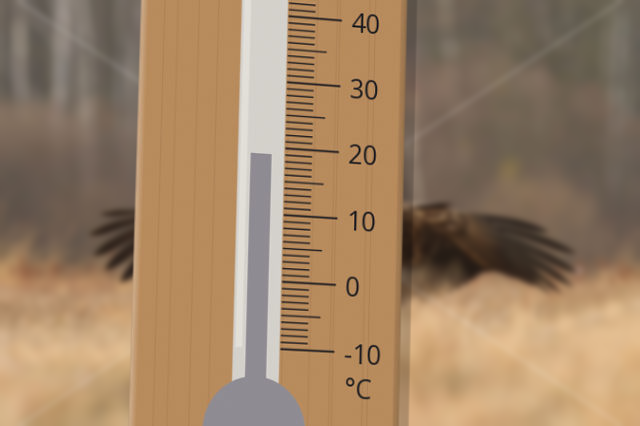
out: 19 °C
